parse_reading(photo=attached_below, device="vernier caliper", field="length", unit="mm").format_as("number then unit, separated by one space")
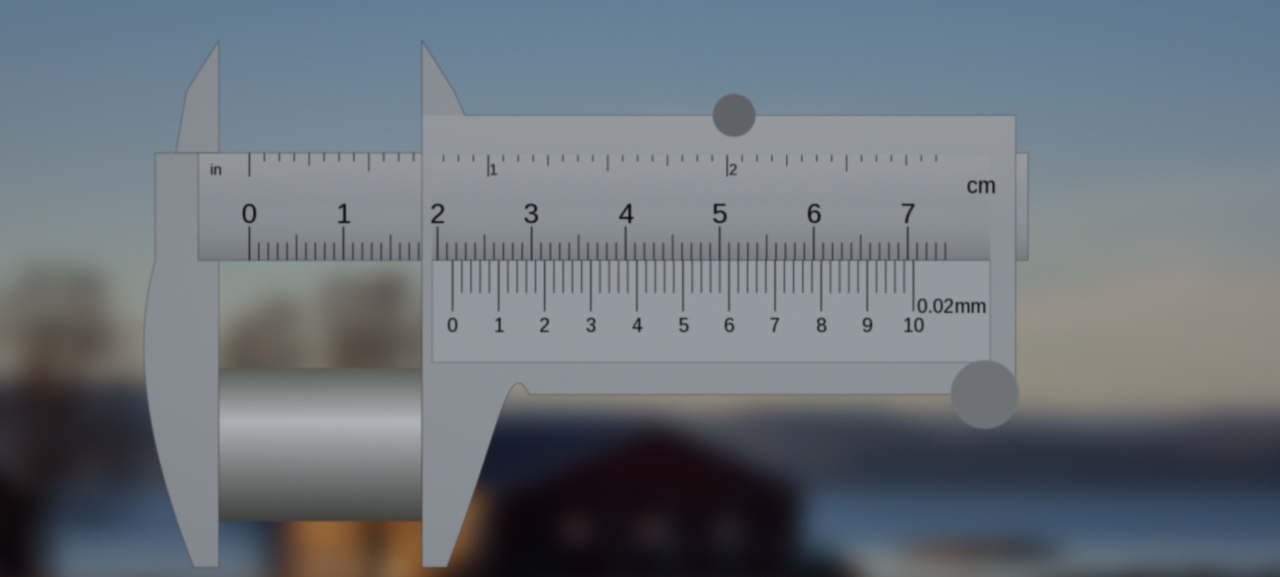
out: 21.6 mm
